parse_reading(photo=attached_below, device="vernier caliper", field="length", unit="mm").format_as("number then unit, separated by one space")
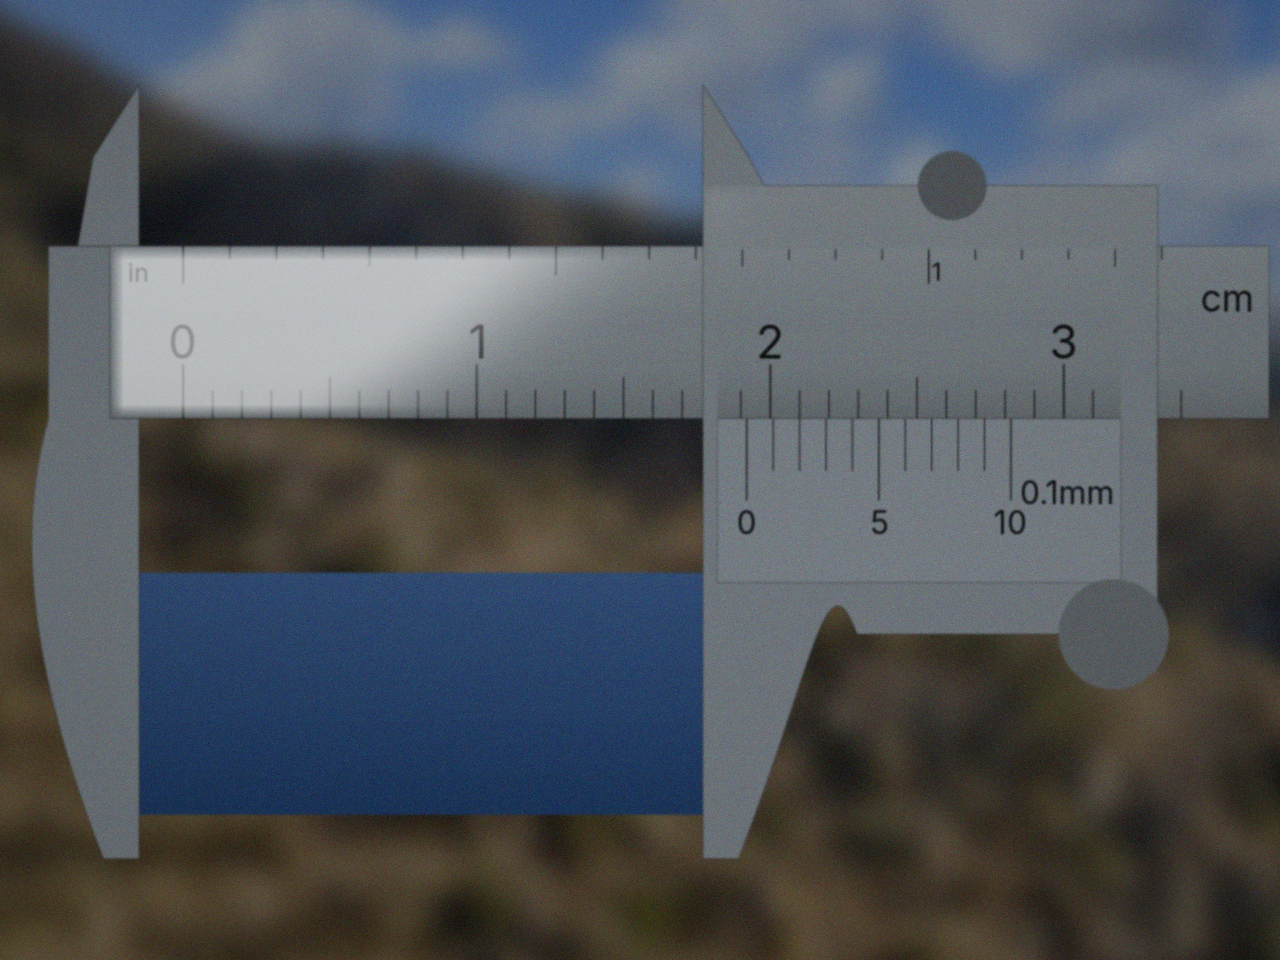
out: 19.2 mm
